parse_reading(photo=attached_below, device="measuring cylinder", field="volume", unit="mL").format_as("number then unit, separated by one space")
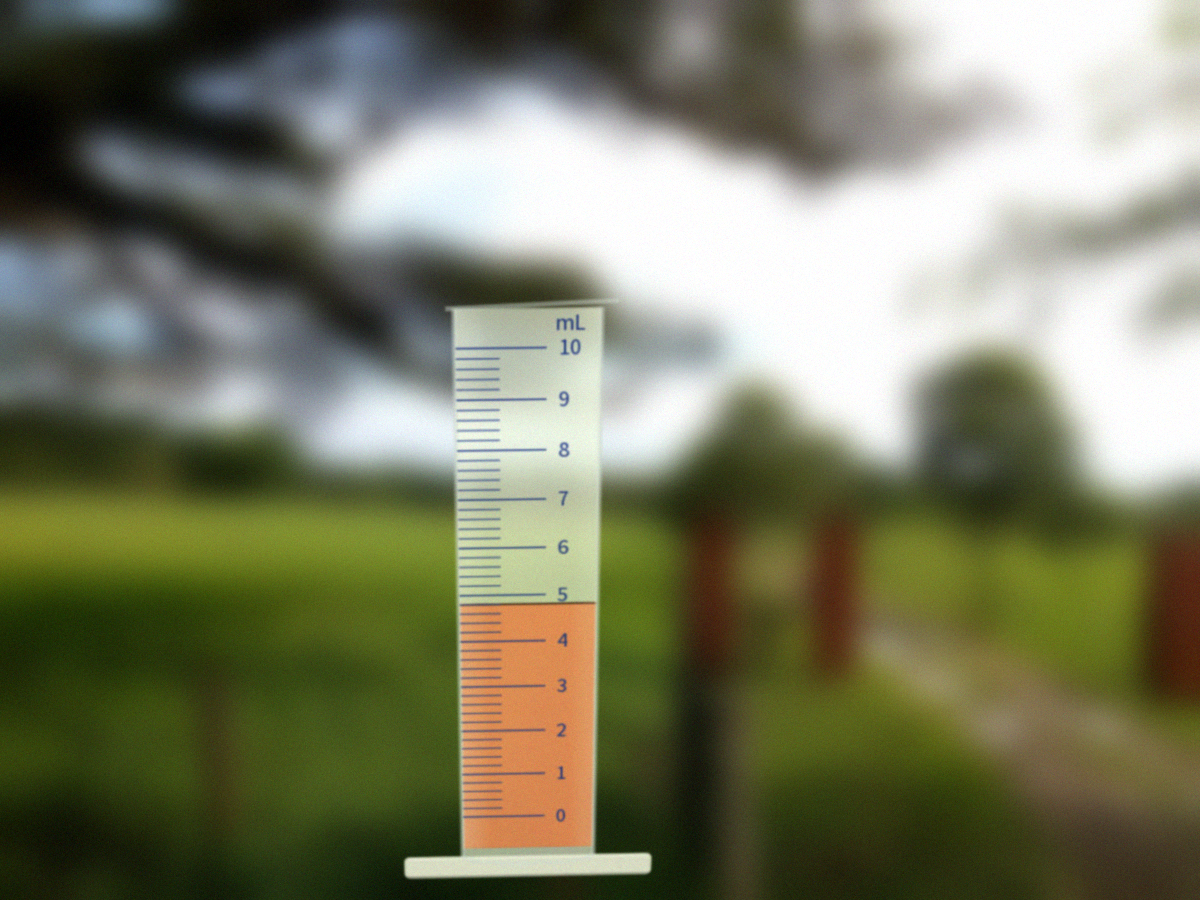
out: 4.8 mL
